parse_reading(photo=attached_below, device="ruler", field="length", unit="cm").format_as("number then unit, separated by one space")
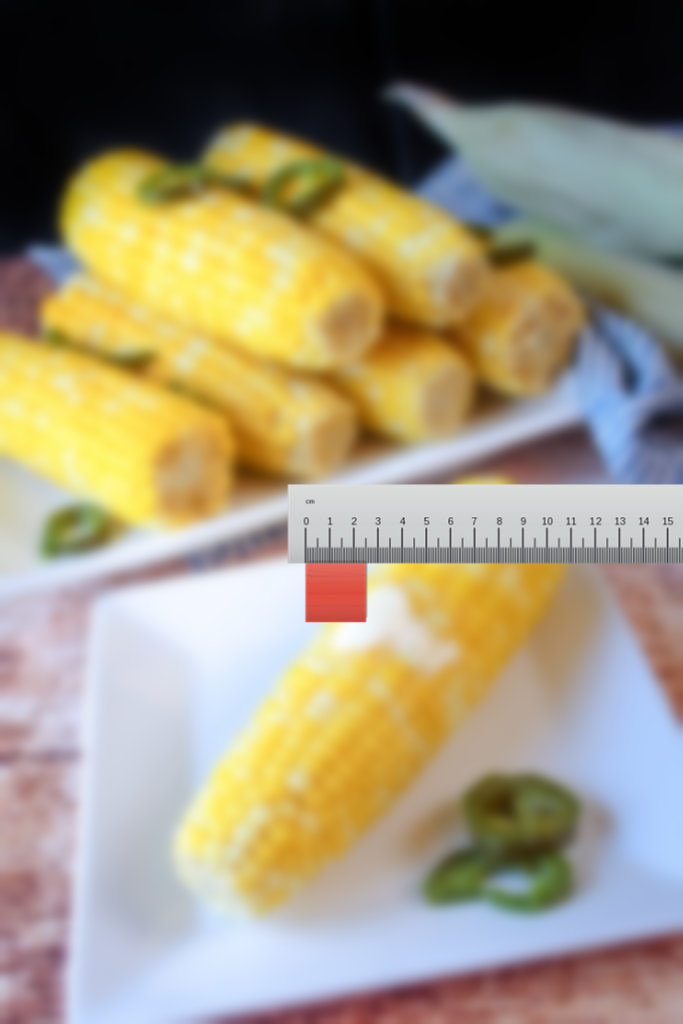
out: 2.5 cm
